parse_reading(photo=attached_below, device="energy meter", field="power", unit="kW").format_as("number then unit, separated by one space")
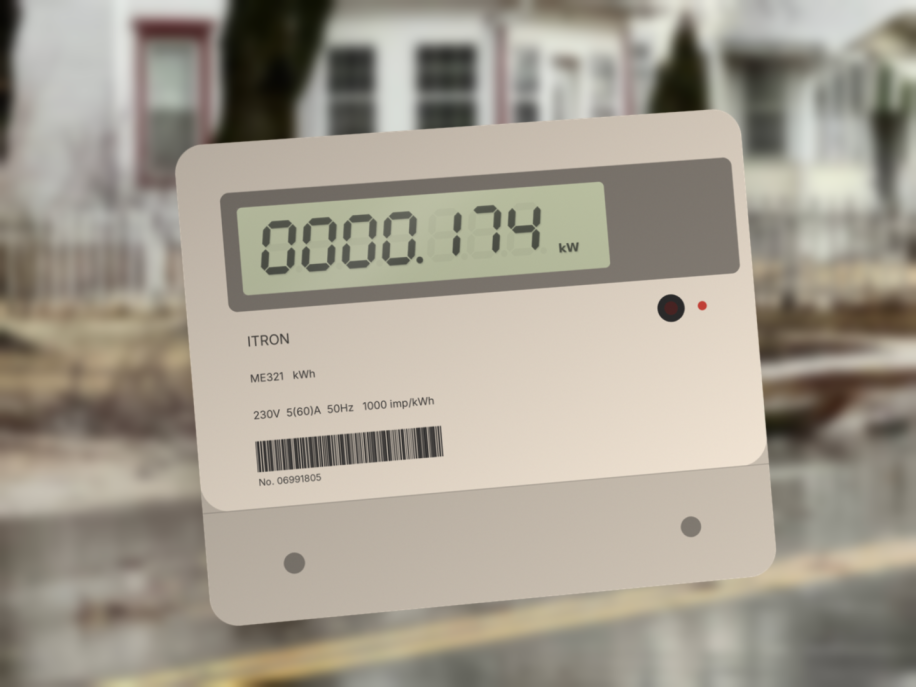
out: 0.174 kW
